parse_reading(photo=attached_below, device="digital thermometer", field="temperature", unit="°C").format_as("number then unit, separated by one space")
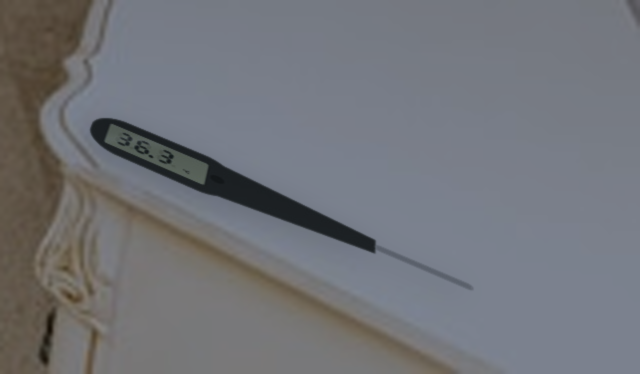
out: 36.3 °C
